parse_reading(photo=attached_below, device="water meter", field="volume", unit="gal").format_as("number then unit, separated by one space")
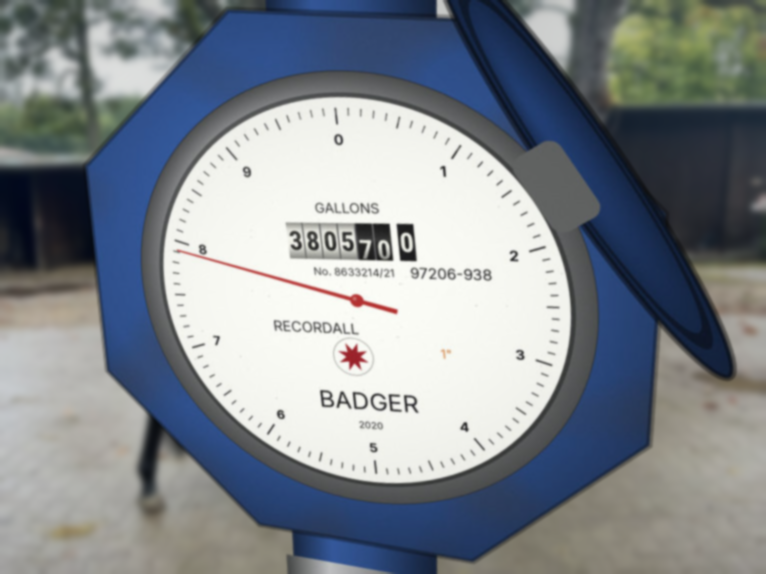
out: 3805697.9 gal
